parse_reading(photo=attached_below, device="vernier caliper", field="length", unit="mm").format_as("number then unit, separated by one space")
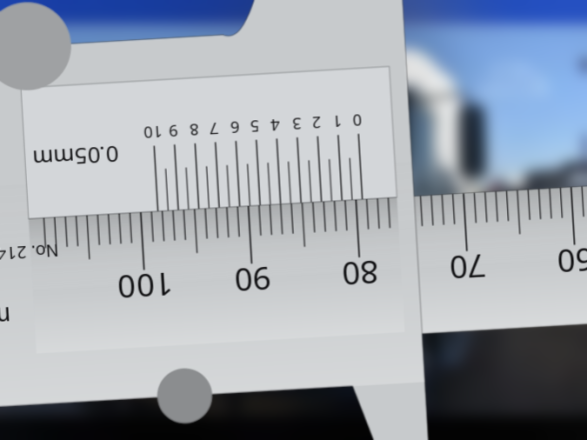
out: 79.4 mm
